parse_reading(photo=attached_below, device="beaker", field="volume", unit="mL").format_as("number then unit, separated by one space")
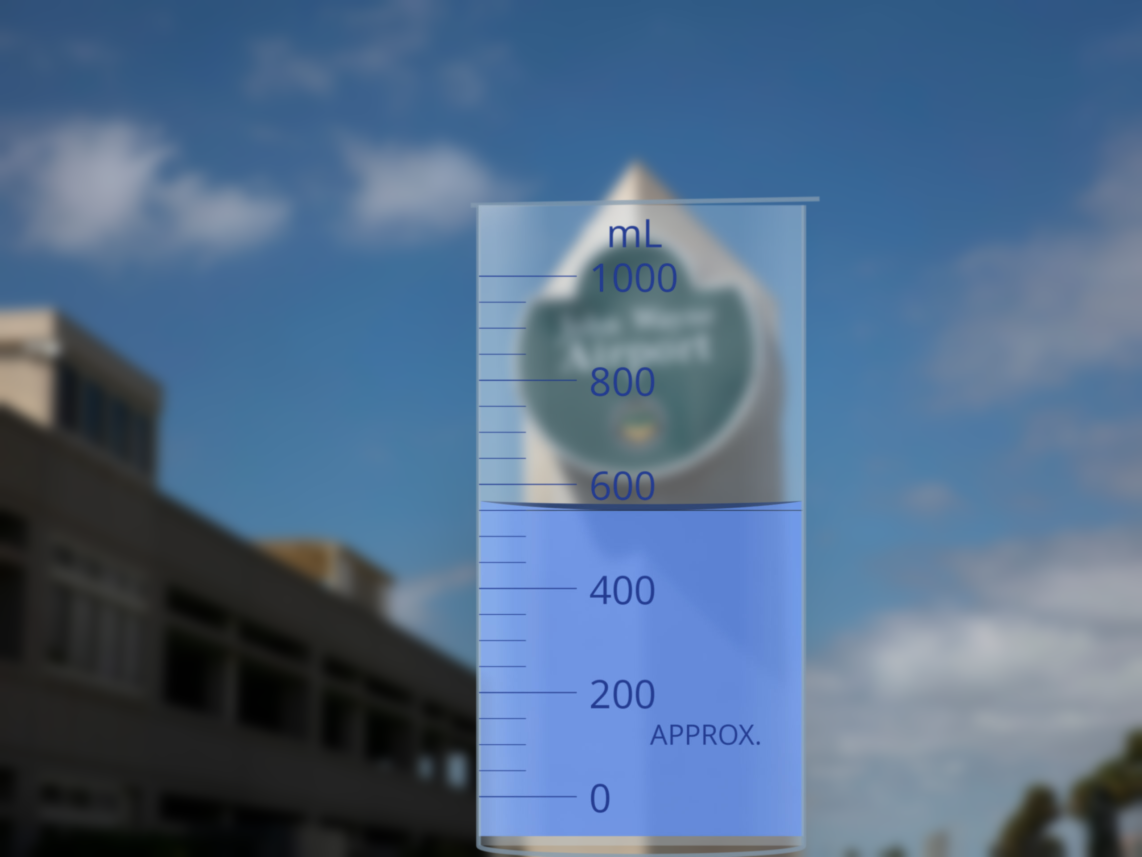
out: 550 mL
